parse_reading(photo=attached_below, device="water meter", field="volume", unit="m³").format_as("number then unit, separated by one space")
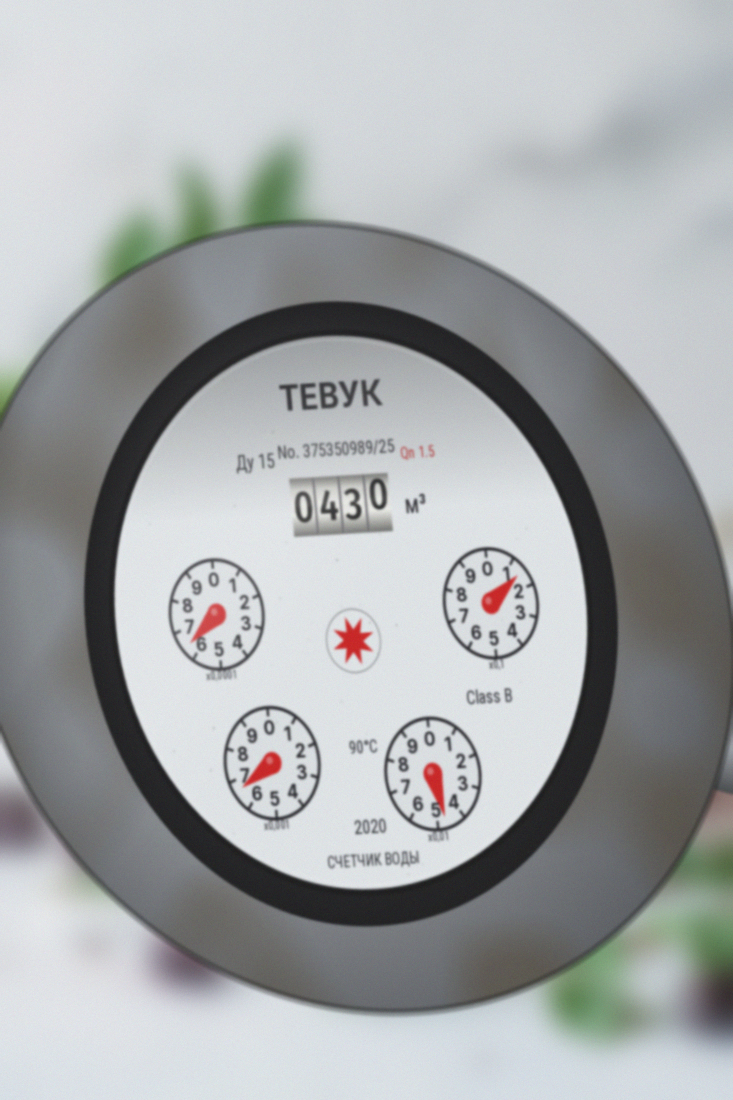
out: 430.1466 m³
